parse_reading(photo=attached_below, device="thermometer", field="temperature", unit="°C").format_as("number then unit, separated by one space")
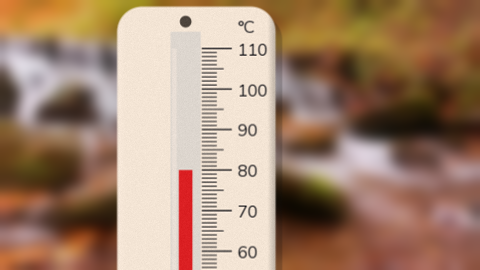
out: 80 °C
